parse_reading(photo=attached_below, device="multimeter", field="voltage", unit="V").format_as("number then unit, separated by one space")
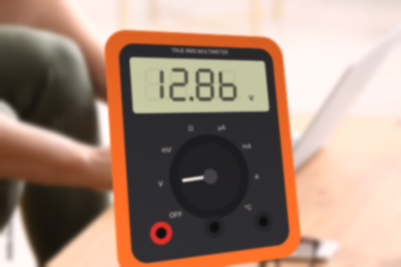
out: 12.86 V
